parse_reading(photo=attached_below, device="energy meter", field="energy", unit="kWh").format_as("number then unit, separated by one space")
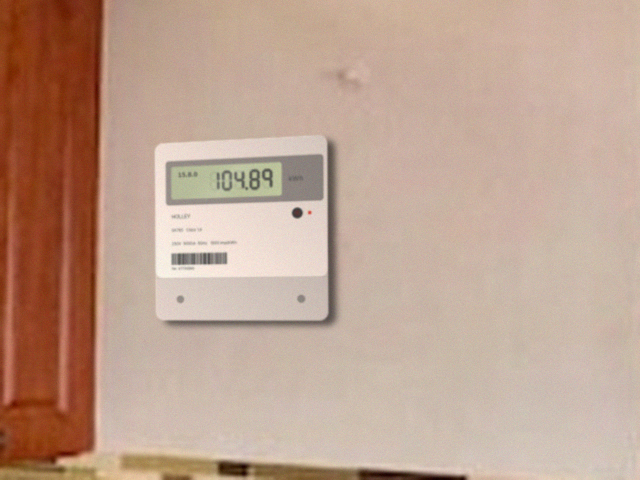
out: 104.89 kWh
